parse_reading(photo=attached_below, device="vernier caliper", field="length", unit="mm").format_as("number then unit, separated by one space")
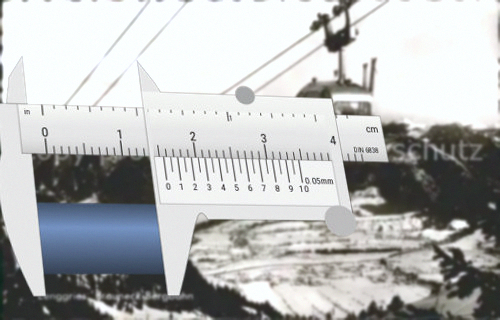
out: 15.6 mm
